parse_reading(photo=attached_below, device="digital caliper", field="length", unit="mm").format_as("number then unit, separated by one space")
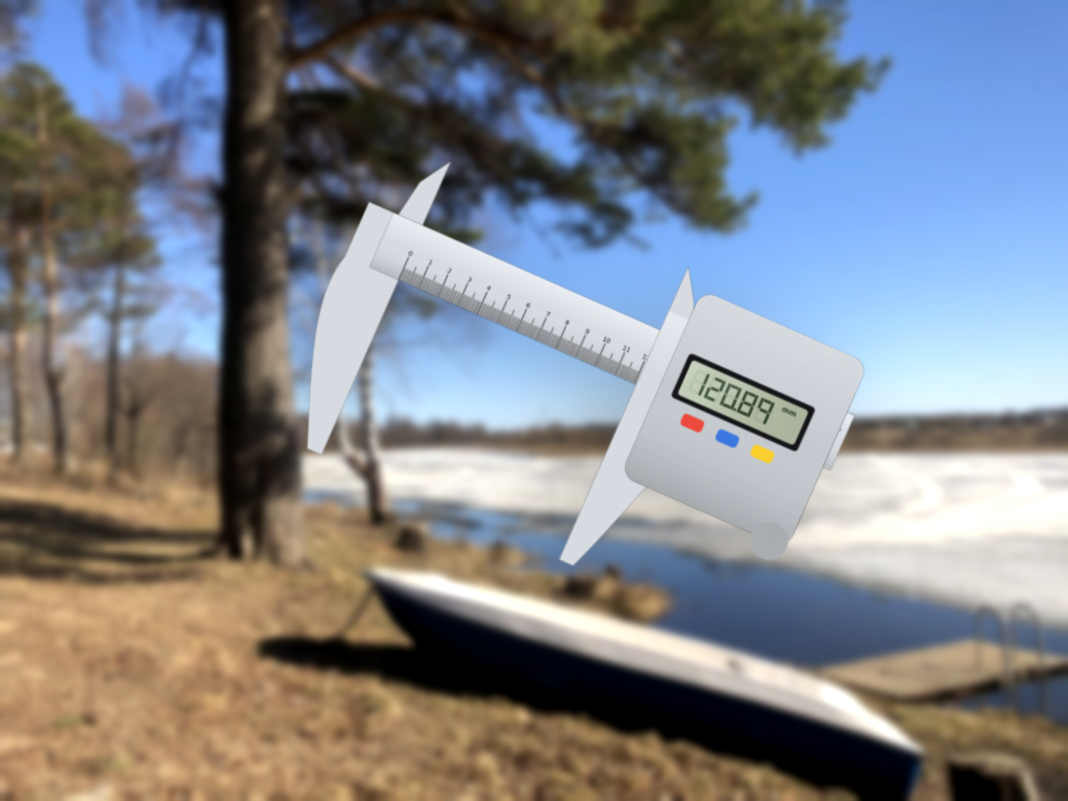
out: 120.89 mm
